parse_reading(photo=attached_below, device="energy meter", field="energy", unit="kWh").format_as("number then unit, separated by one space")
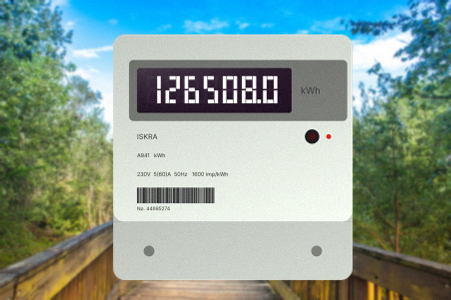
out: 126508.0 kWh
